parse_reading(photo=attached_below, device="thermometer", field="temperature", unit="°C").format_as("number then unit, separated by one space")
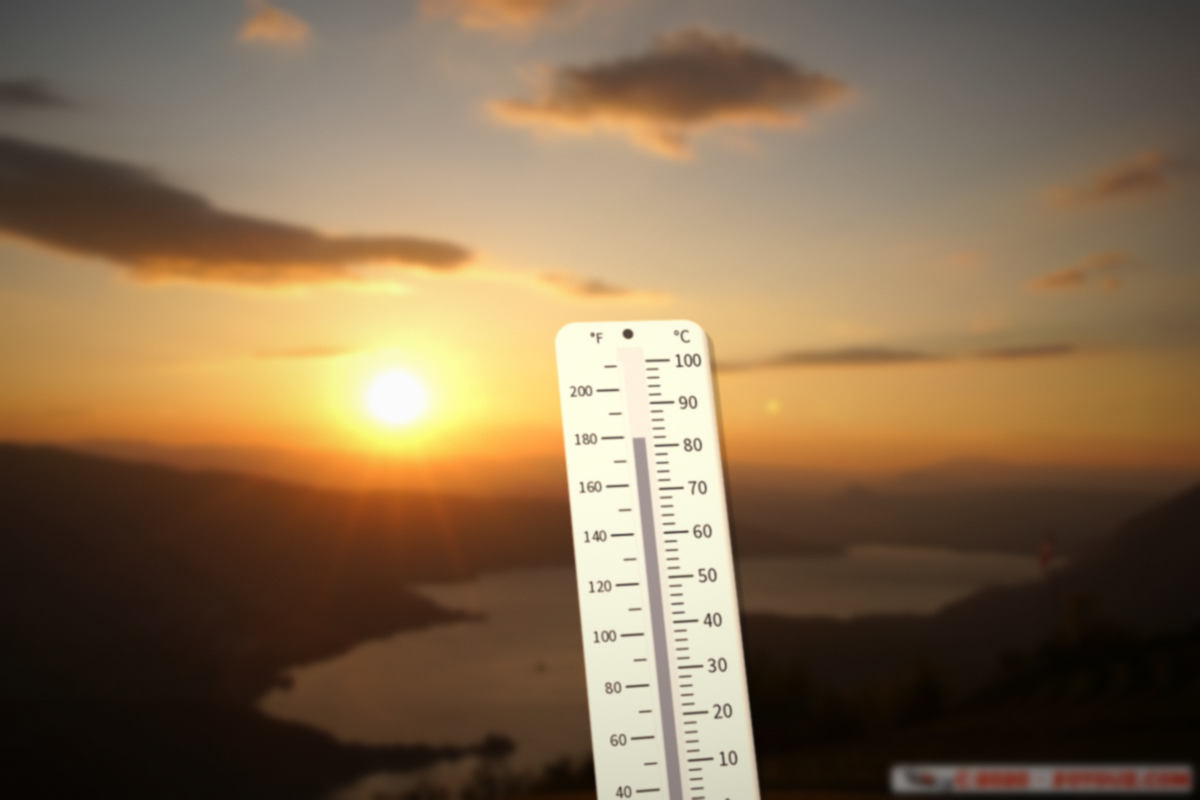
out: 82 °C
